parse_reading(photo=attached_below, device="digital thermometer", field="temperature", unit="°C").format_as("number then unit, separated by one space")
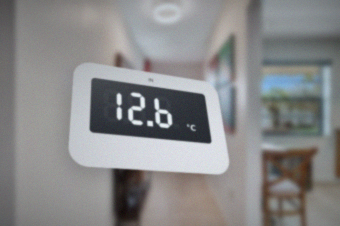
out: 12.6 °C
